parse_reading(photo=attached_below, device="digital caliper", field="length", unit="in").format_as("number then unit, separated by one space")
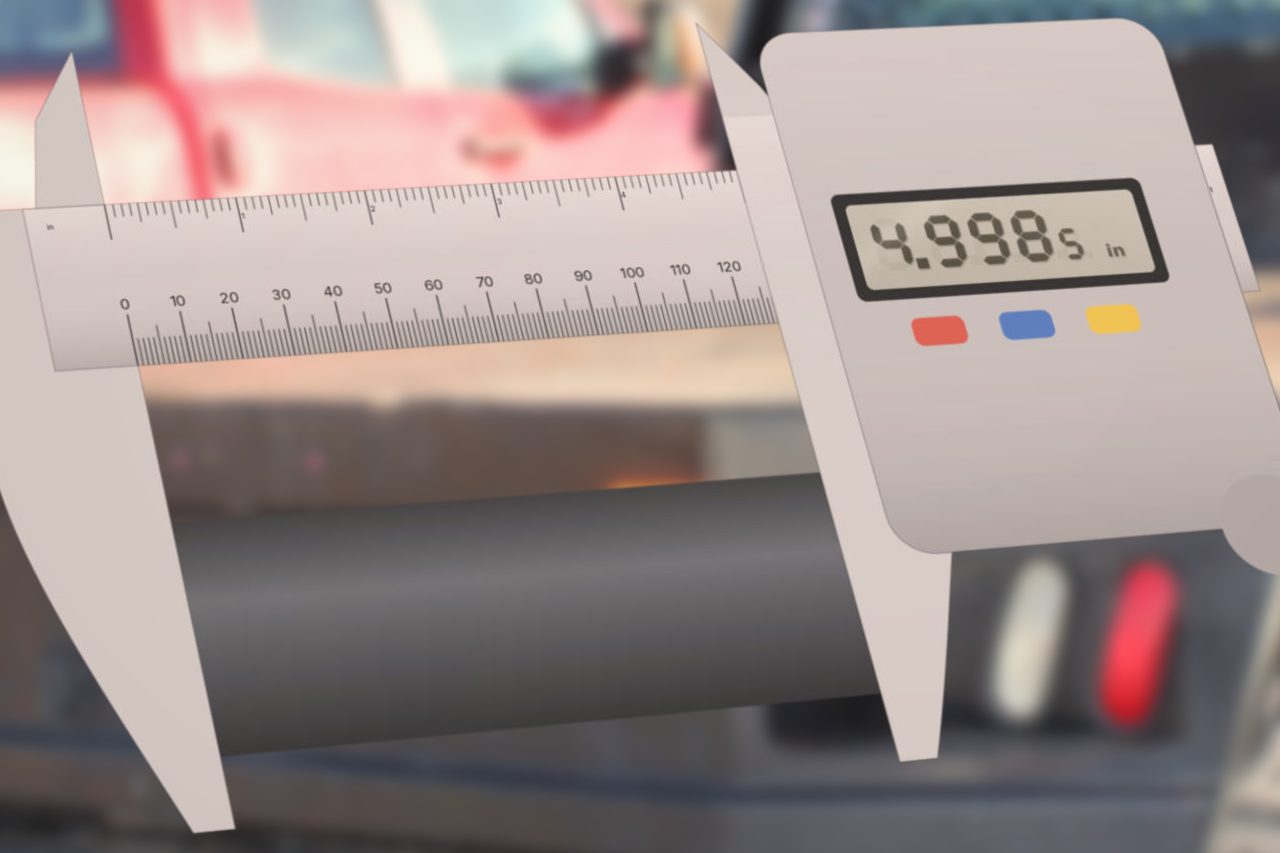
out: 4.9985 in
